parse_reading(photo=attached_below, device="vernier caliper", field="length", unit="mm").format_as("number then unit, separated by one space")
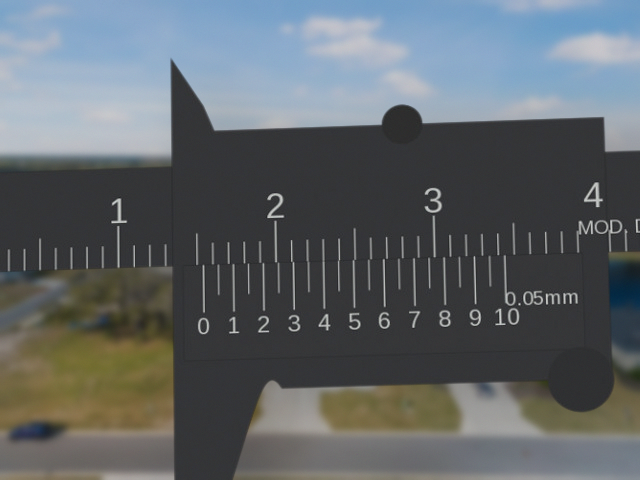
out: 15.4 mm
